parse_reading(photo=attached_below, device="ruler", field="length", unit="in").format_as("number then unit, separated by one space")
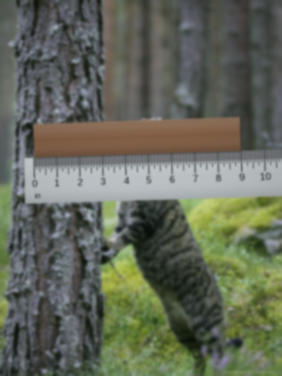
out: 9 in
